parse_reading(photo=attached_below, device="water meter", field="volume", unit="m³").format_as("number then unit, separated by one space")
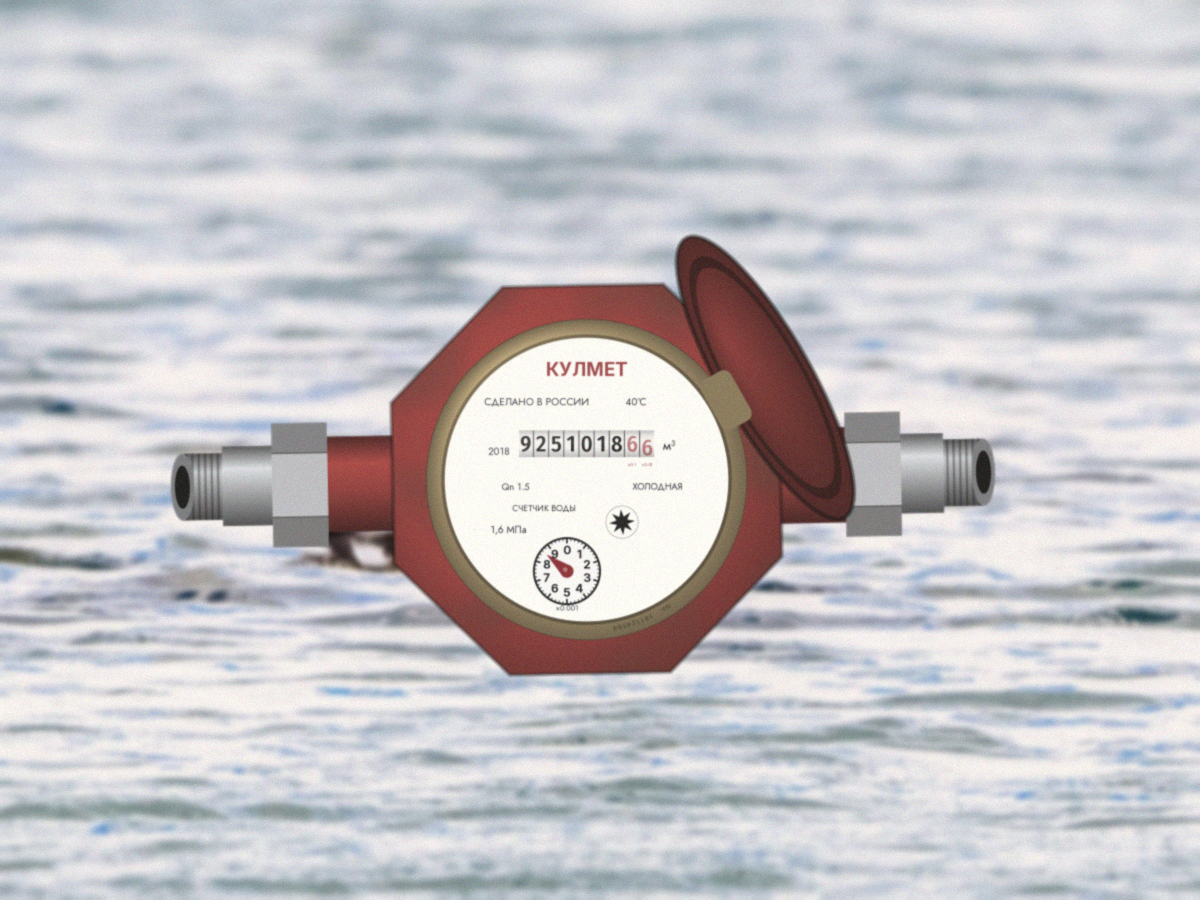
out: 9251018.658 m³
